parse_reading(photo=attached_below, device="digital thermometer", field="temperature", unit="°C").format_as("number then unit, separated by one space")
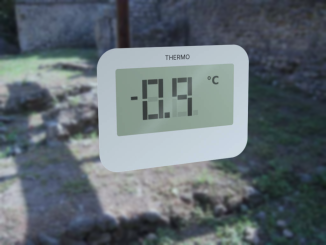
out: -0.9 °C
